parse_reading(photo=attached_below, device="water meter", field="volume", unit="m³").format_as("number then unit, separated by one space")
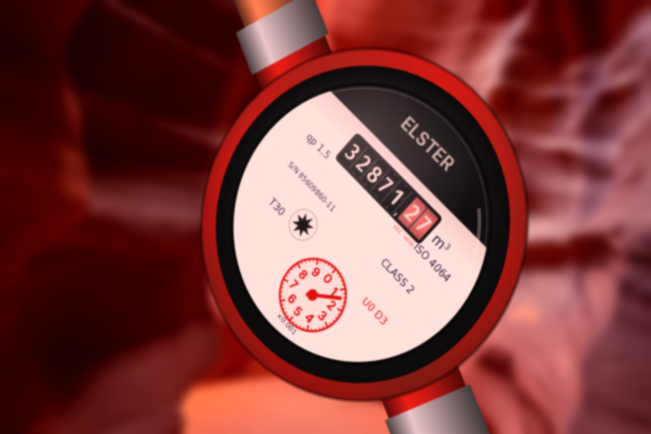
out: 32871.271 m³
